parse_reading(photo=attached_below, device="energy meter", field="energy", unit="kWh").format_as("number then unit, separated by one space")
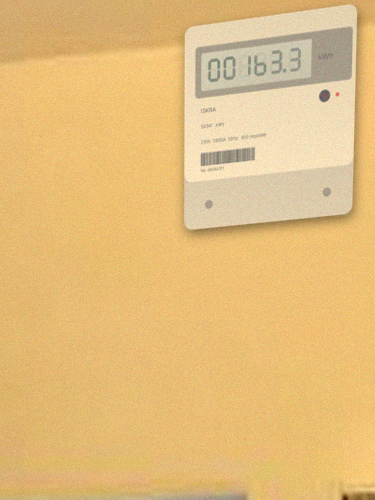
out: 163.3 kWh
